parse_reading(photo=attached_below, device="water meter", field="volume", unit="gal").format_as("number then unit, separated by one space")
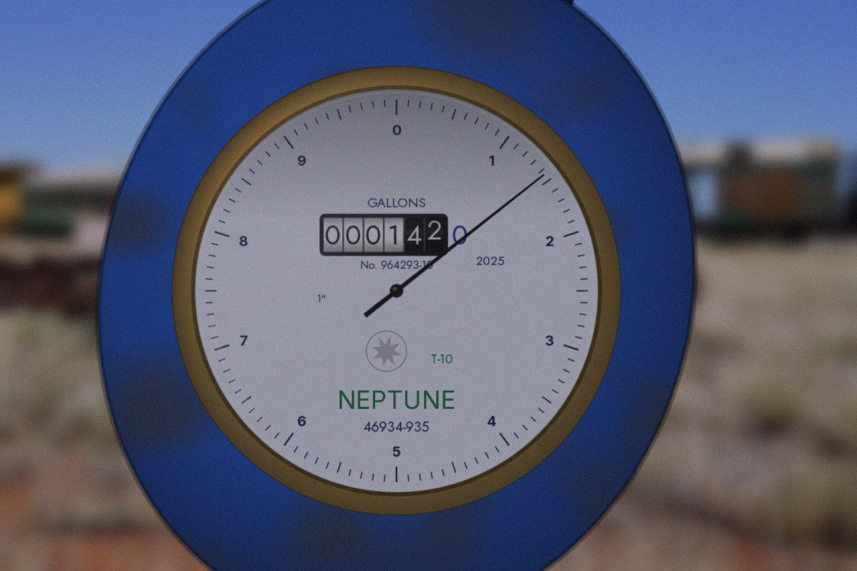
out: 1421.4 gal
